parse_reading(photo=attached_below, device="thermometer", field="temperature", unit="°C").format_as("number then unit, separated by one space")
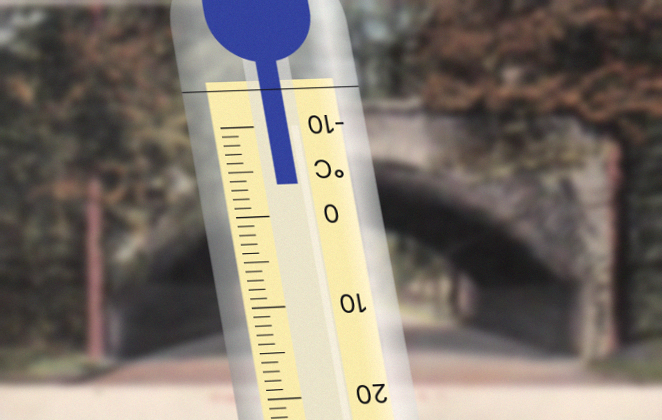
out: -3.5 °C
